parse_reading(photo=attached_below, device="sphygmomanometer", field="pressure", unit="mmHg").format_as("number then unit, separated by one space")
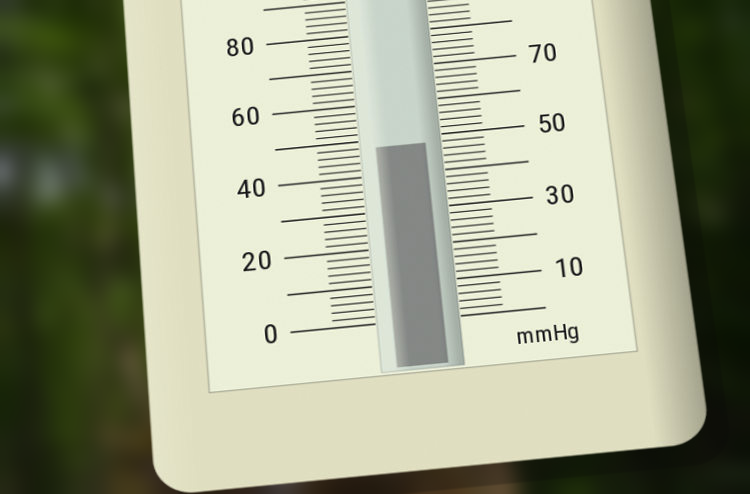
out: 48 mmHg
